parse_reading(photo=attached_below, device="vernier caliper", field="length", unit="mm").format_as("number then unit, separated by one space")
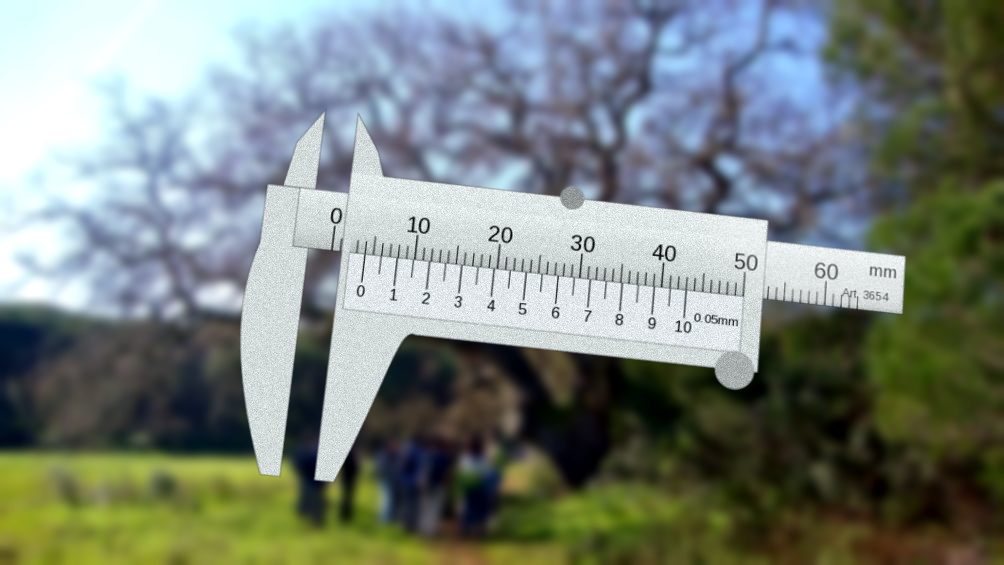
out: 4.0 mm
